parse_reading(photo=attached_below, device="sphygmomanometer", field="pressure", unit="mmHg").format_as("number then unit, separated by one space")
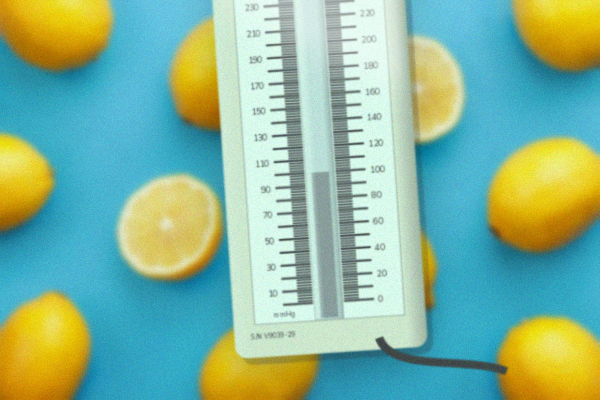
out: 100 mmHg
